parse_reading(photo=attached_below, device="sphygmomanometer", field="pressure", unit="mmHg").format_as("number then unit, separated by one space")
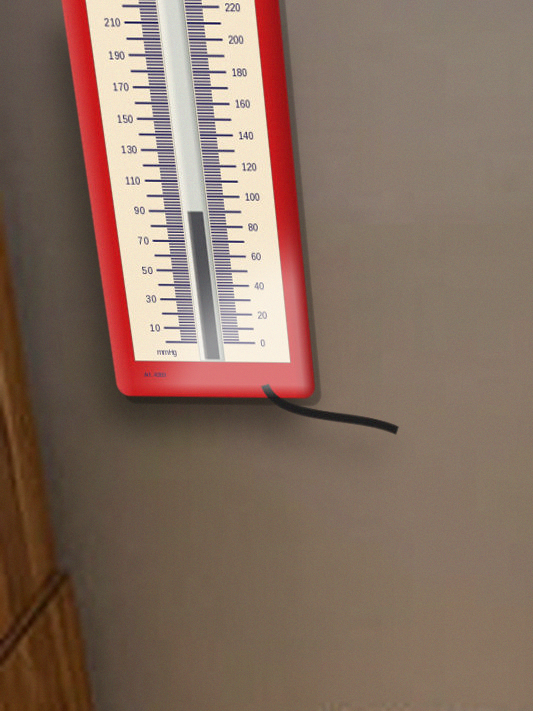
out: 90 mmHg
